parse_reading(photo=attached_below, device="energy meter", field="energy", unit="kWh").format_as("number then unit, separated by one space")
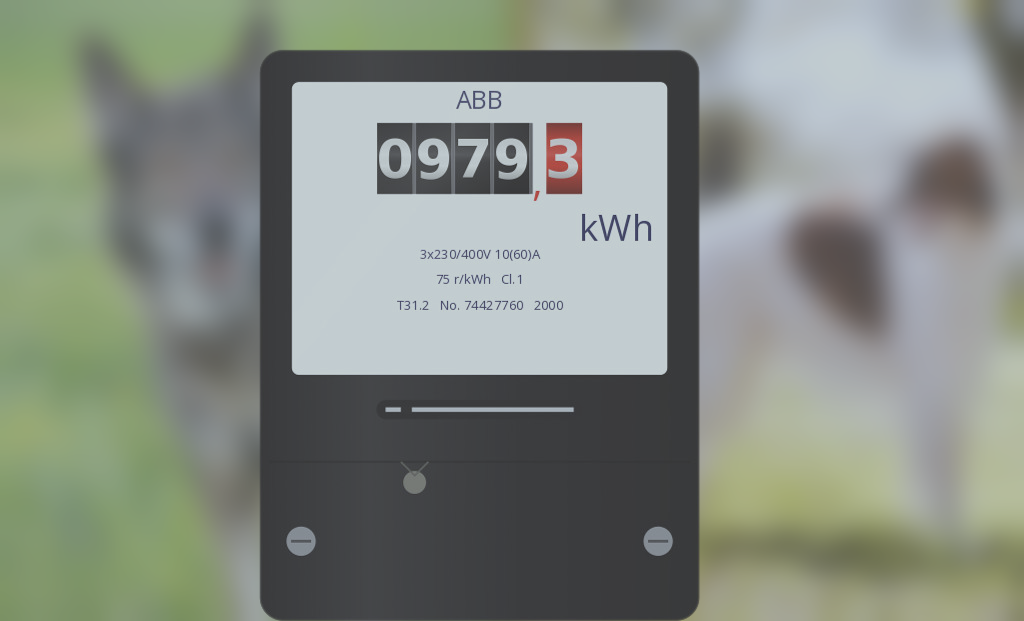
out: 979.3 kWh
